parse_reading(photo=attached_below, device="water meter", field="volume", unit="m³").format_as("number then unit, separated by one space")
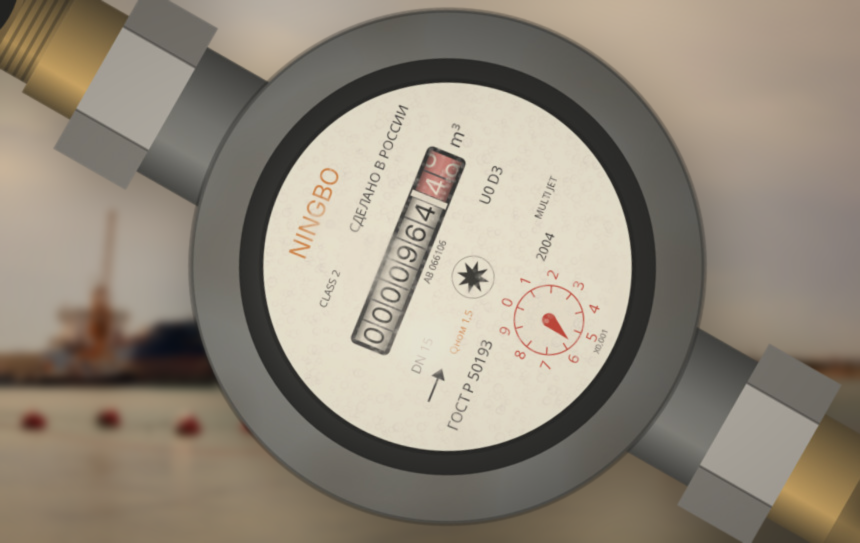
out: 964.485 m³
